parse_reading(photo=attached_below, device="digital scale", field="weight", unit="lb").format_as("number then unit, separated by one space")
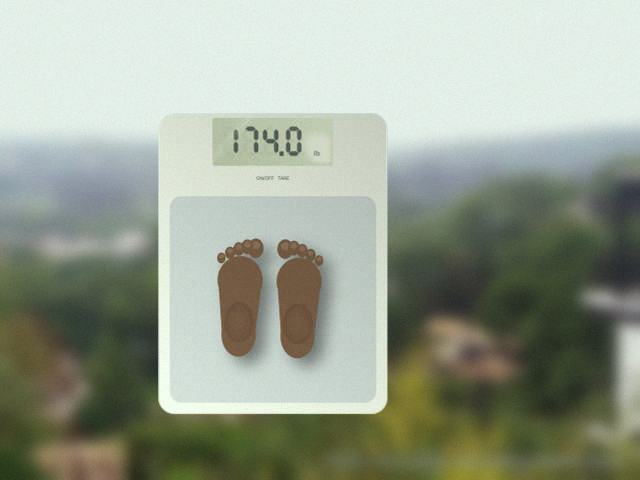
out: 174.0 lb
